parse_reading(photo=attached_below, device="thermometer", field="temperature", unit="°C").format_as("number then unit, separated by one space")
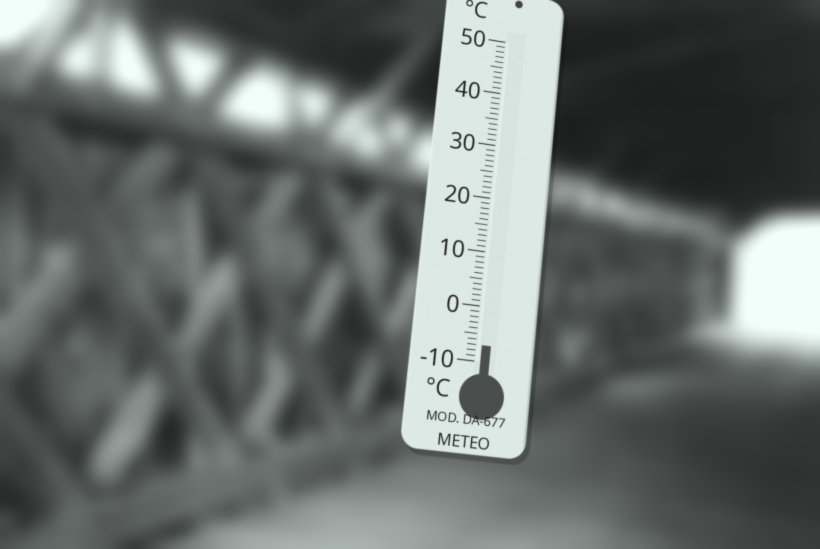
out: -7 °C
